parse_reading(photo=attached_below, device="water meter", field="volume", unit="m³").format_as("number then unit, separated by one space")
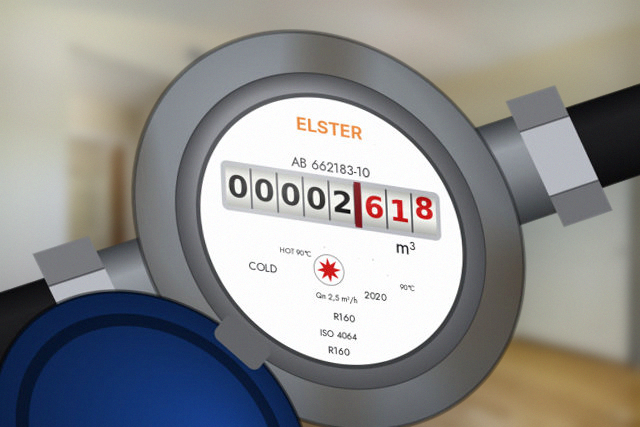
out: 2.618 m³
